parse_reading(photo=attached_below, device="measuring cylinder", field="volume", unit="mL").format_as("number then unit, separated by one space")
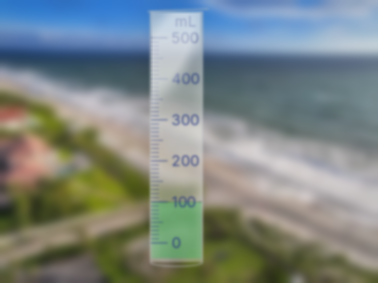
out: 100 mL
